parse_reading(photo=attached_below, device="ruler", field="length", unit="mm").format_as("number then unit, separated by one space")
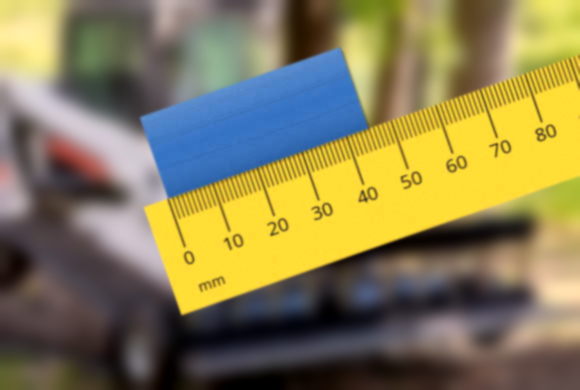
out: 45 mm
